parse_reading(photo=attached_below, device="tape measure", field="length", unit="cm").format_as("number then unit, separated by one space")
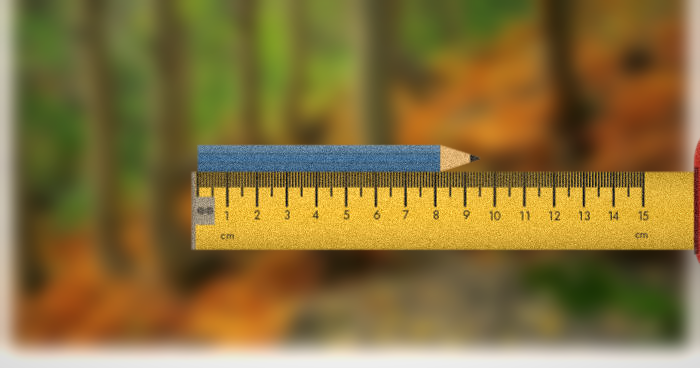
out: 9.5 cm
